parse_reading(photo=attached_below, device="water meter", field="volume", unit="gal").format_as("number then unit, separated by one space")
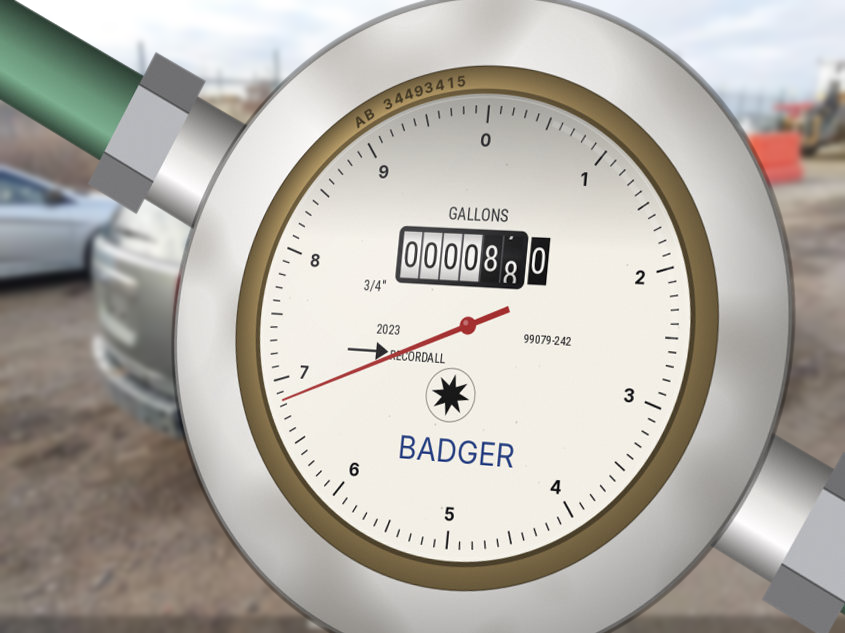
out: 876.8 gal
